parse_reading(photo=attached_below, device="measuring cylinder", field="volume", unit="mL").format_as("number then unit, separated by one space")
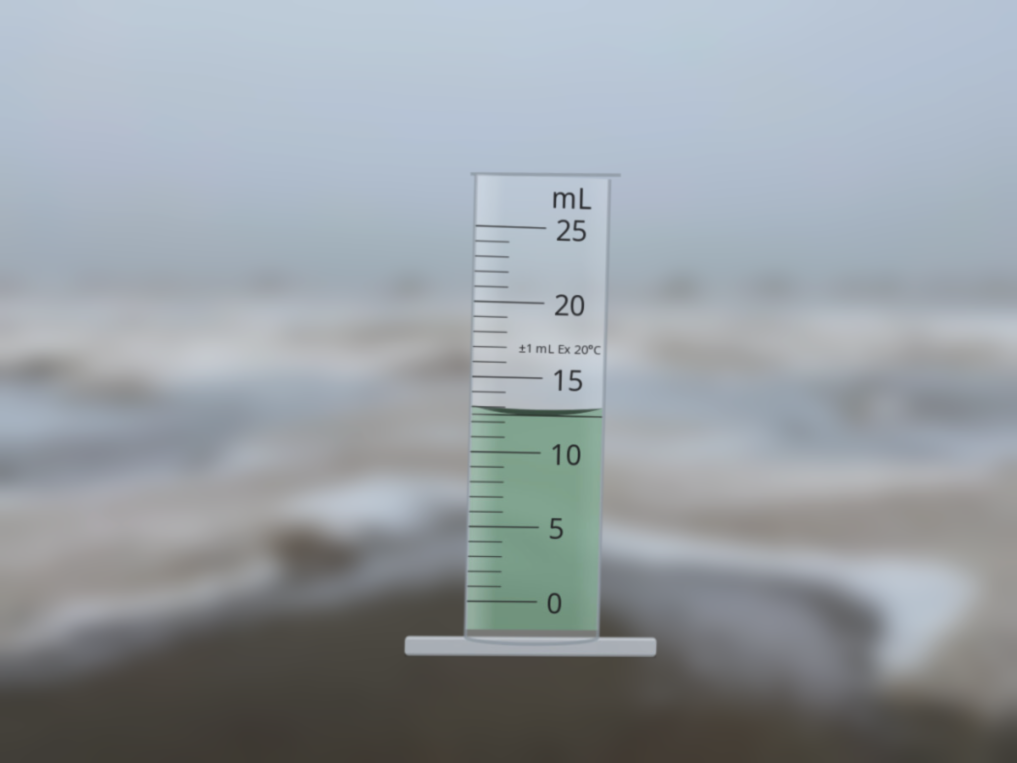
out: 12.5 mL
